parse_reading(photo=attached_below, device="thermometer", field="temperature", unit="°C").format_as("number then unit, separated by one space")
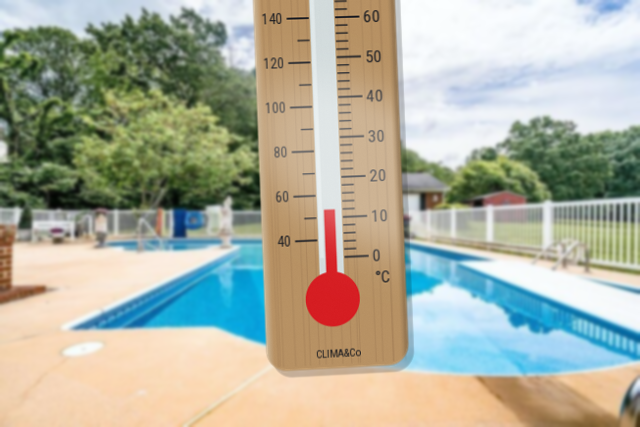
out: 12 °C
